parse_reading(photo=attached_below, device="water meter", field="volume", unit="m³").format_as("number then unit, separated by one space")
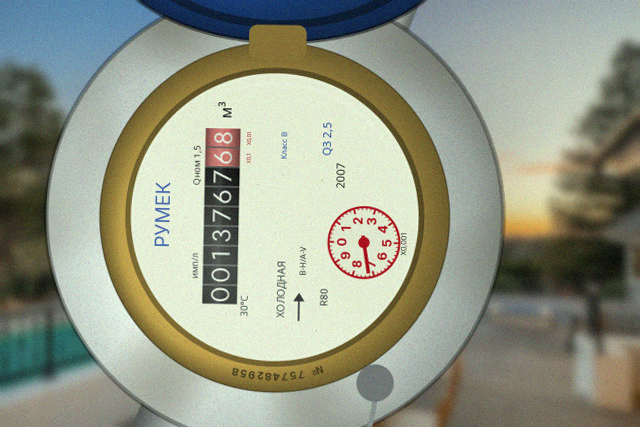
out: 13767.687 m³
